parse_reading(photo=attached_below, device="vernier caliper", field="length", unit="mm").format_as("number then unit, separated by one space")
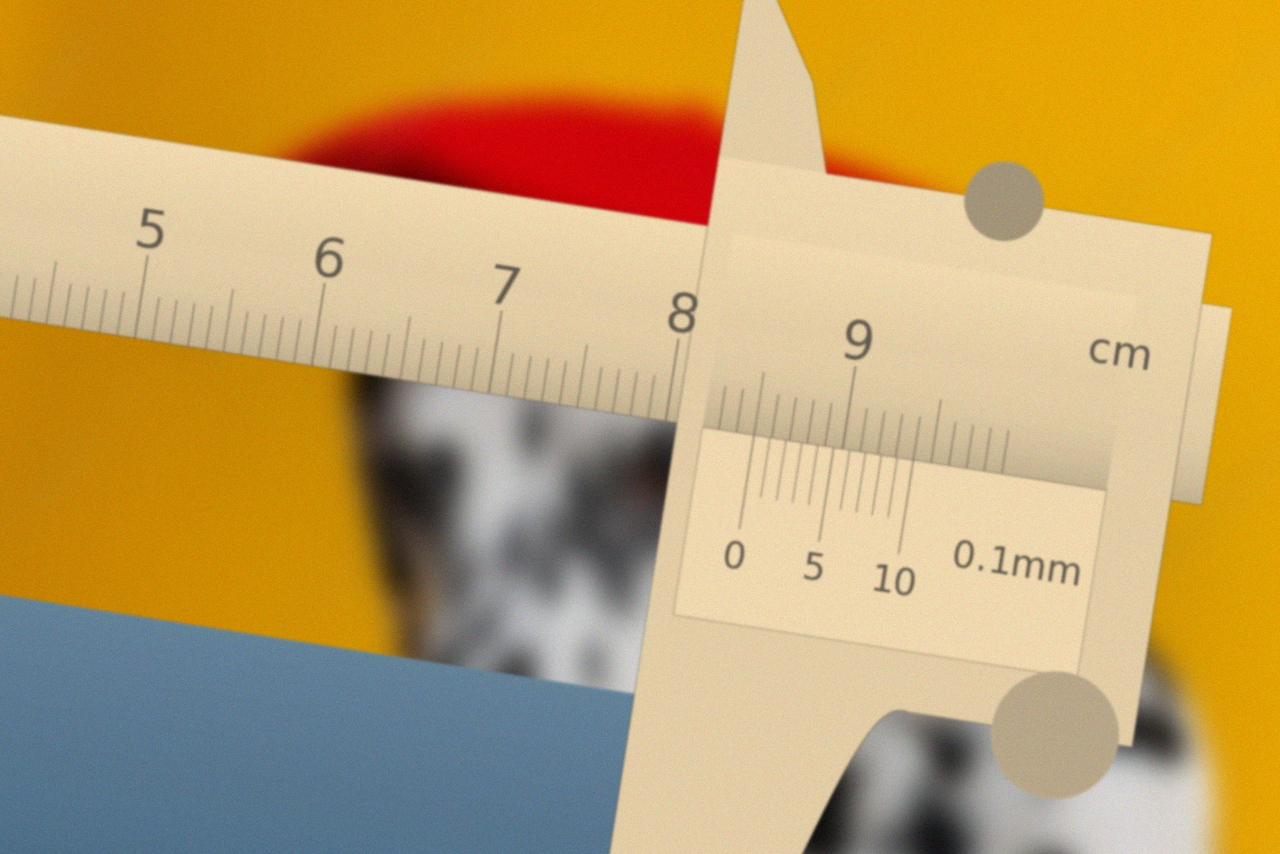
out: 85.0 mm
